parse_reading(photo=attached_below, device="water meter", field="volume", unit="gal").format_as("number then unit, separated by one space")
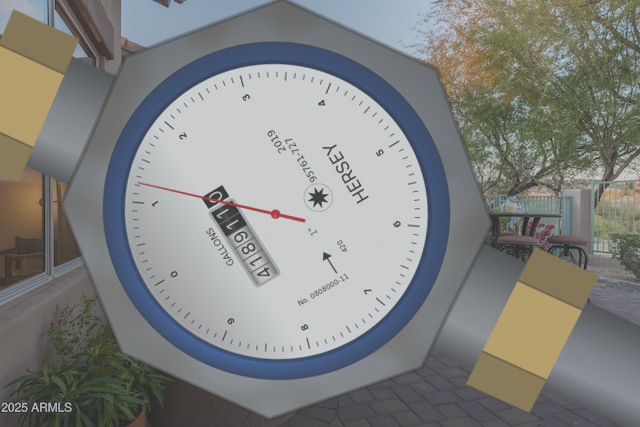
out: 4189111.2 gal
